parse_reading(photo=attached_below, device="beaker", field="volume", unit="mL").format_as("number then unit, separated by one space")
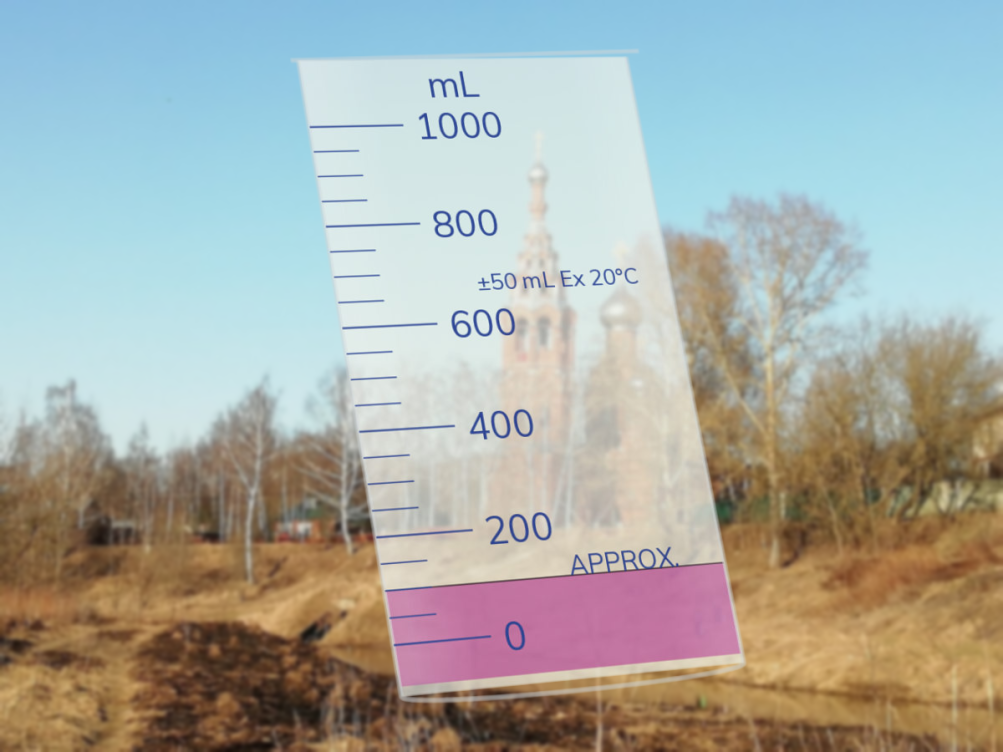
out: 100 mL
